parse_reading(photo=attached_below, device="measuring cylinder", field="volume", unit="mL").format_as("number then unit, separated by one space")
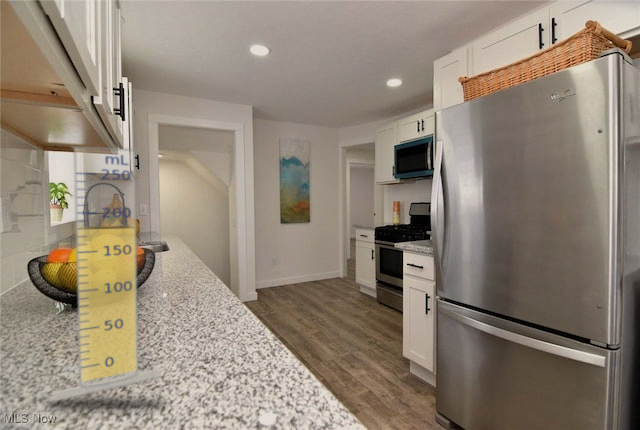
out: 180 mL
